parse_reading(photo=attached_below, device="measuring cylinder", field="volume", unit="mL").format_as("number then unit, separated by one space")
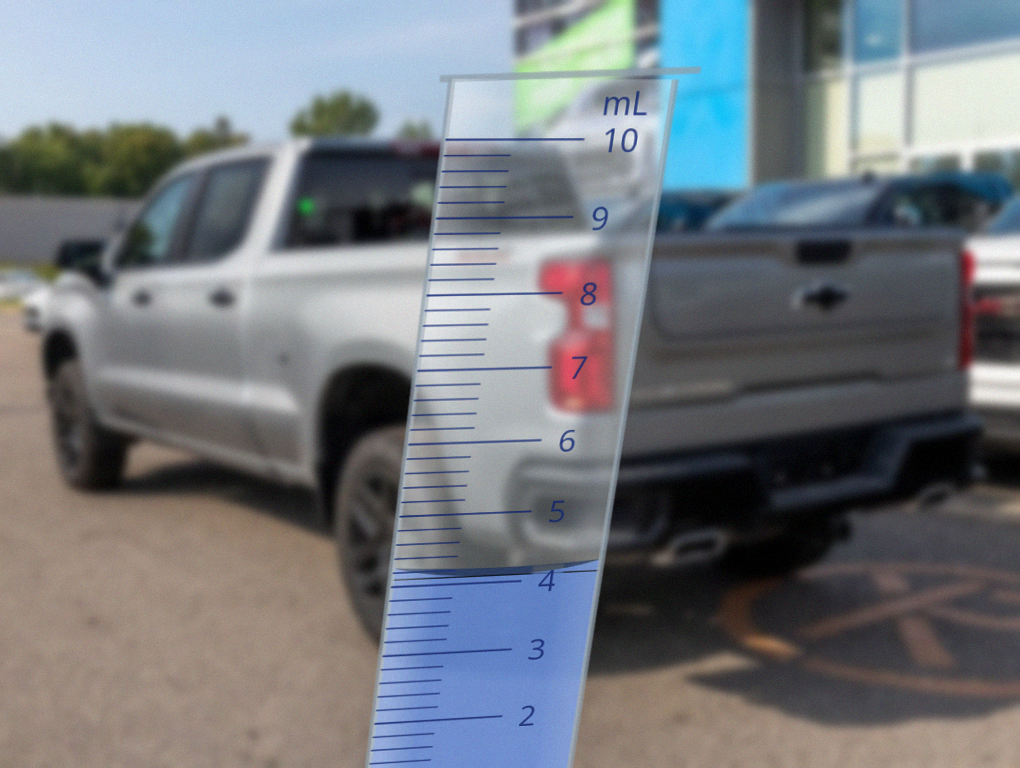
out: 4.1 mL
